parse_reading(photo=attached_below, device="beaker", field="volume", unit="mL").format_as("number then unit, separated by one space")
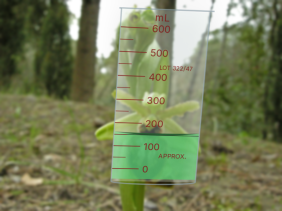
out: 150 mL
